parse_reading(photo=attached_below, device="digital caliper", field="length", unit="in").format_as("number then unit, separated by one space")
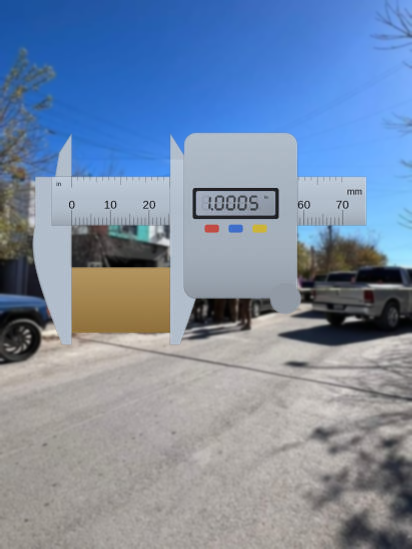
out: 1.0005 in
